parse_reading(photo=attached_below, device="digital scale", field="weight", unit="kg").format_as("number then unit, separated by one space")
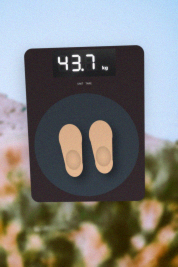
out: 43.7 kg
